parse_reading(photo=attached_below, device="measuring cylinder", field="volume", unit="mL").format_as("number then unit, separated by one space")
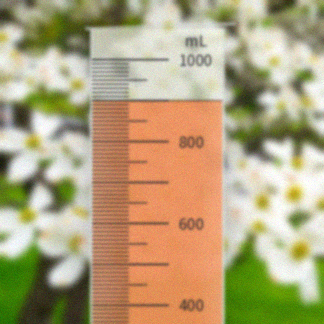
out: 900 mL
